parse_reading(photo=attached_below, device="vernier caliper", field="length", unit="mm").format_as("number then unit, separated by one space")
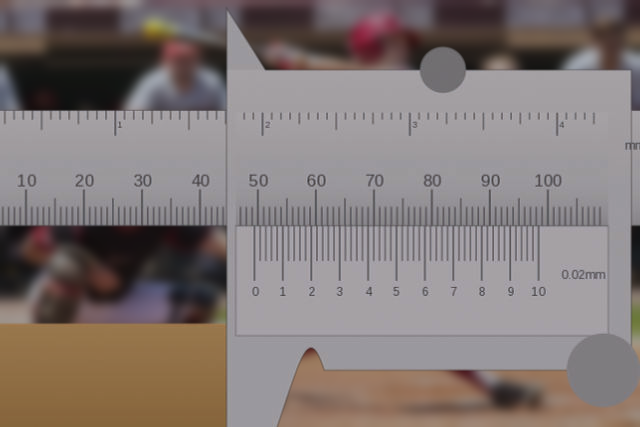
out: 49.4 mm
